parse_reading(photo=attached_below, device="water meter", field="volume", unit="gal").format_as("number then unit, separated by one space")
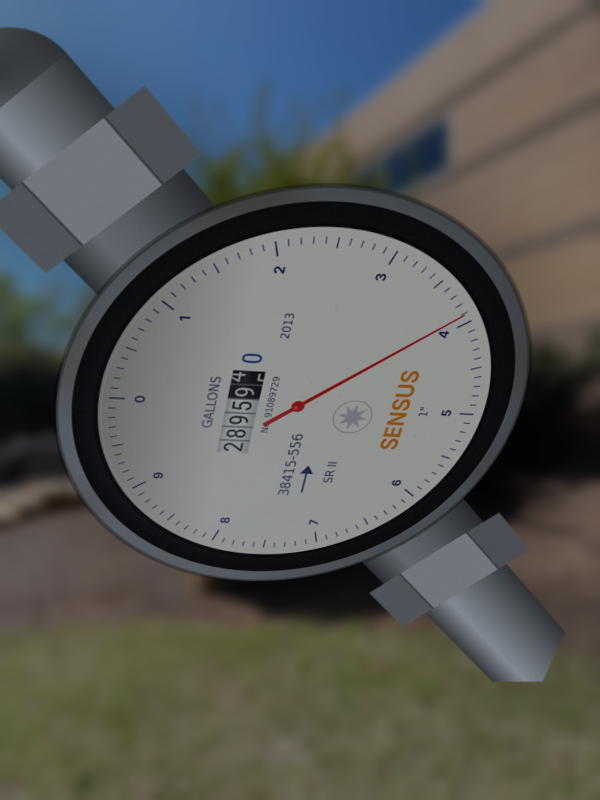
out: 2895943.9 gal
